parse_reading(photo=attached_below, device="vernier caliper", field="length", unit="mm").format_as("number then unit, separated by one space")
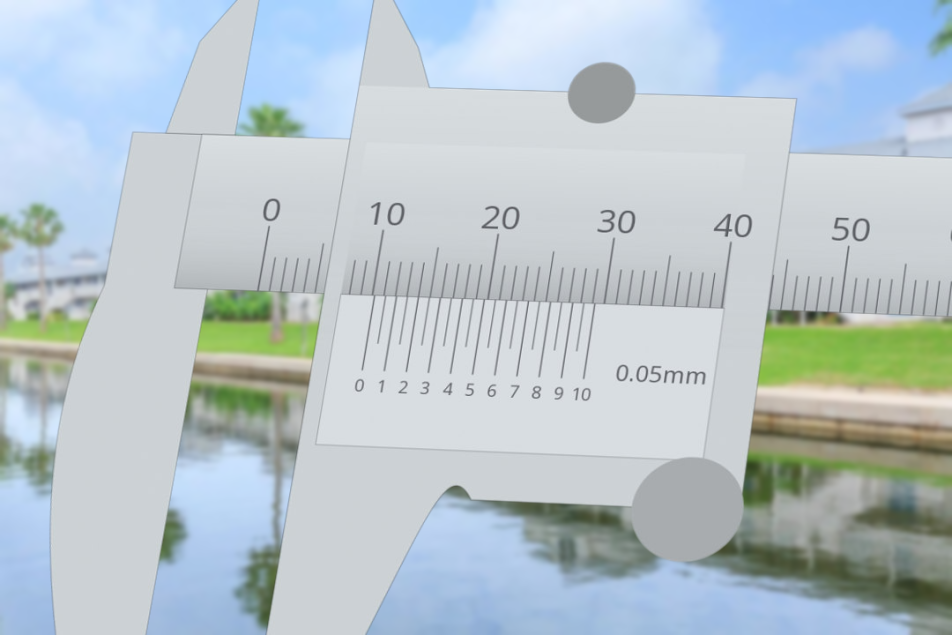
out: 10.2 mm
